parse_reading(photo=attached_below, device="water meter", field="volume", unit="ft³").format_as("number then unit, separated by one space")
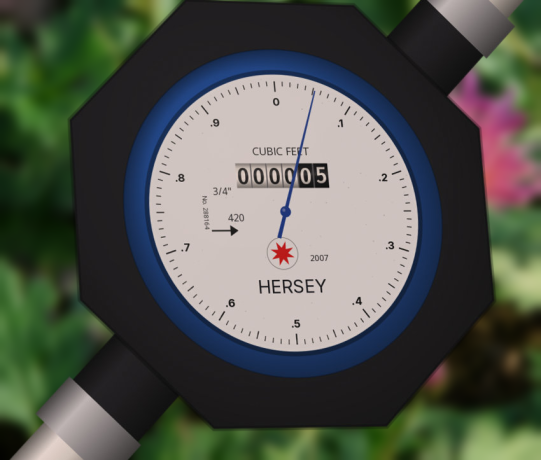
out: 5.05 ft³
